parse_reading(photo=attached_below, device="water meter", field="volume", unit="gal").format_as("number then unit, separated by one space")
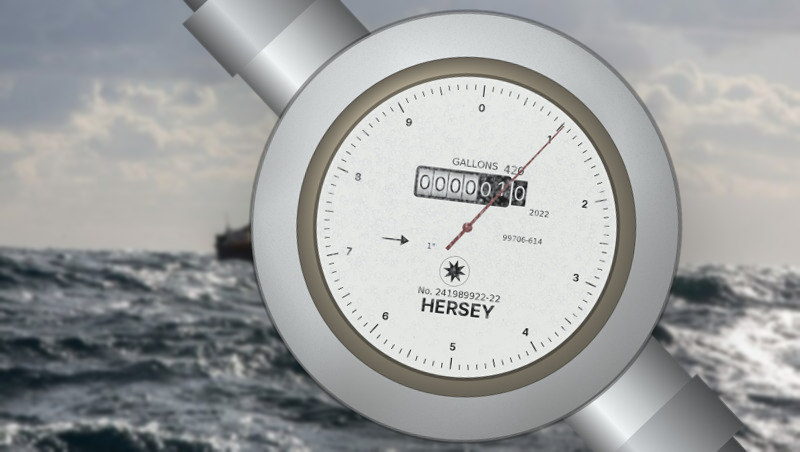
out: 11.0 gal
